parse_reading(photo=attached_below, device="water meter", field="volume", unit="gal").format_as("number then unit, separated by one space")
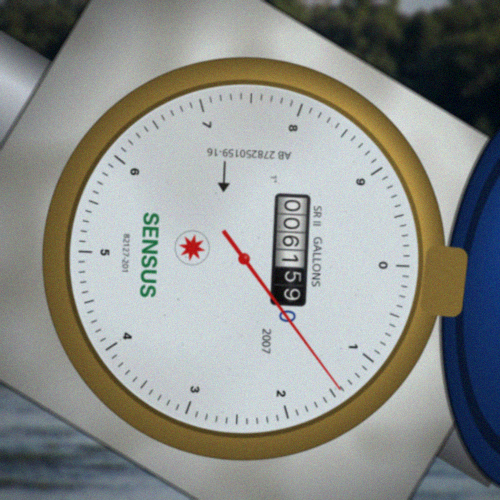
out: 61591.4 gal
